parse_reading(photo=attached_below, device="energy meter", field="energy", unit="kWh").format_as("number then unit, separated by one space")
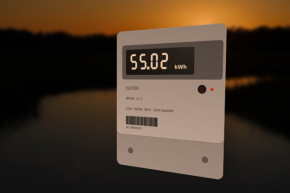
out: 55.02 kWh
